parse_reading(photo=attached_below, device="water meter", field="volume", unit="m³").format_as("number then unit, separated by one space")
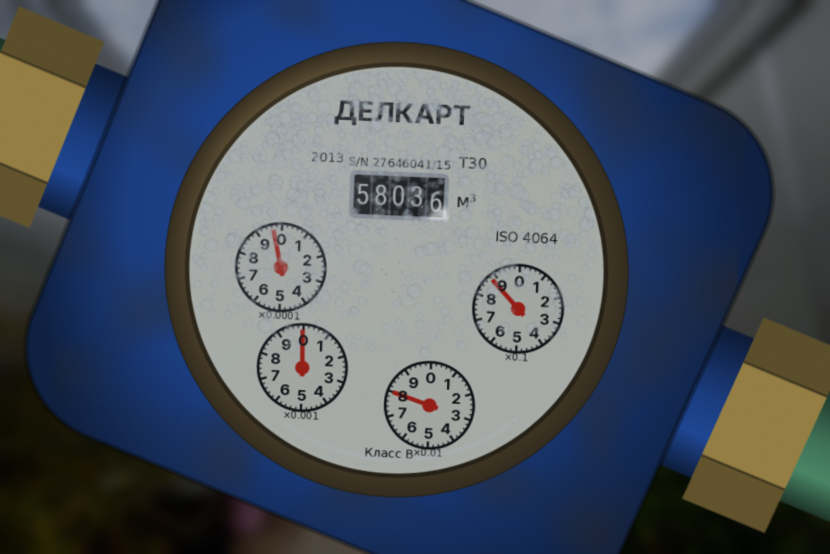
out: 58035.8799 m³
